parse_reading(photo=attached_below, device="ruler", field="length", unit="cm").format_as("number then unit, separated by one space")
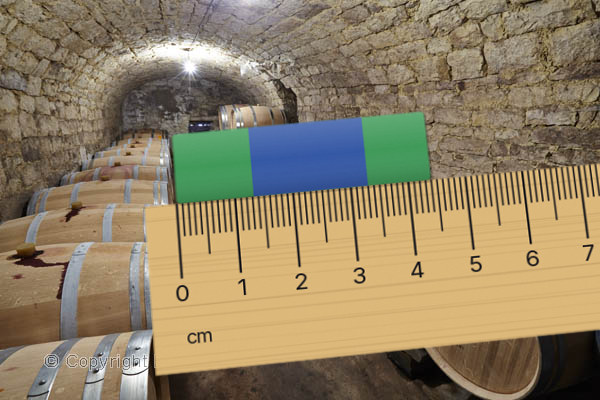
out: 4.4 cm
